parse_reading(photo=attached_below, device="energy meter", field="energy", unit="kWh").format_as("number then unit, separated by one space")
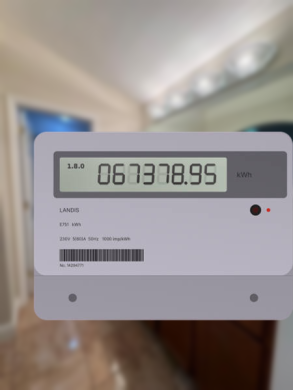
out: 67378.95 kWh
